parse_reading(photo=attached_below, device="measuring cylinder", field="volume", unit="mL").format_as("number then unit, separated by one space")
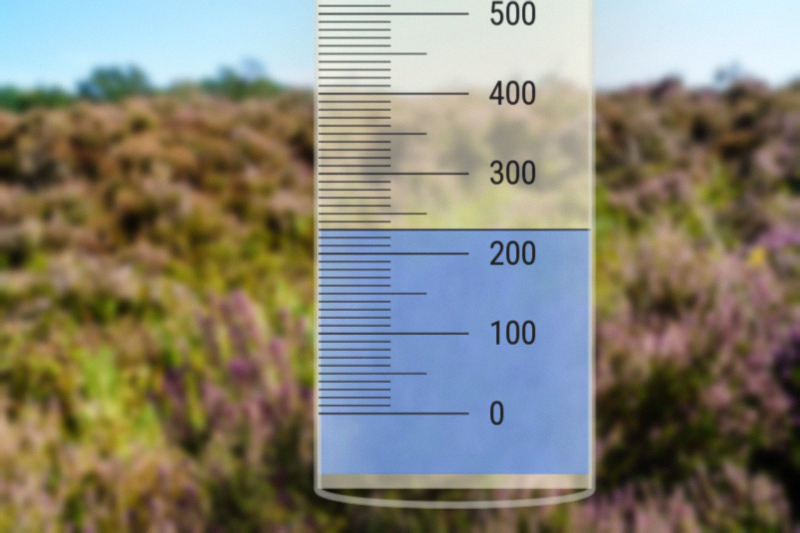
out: 230 mL
